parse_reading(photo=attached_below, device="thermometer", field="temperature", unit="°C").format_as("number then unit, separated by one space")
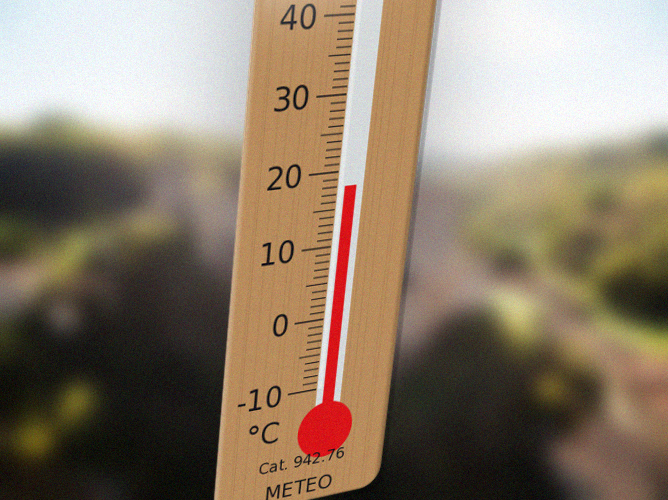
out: 18 °C
